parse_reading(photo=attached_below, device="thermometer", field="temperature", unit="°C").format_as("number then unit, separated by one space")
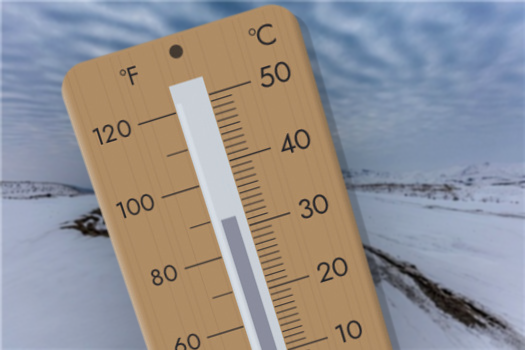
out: 32 °C
